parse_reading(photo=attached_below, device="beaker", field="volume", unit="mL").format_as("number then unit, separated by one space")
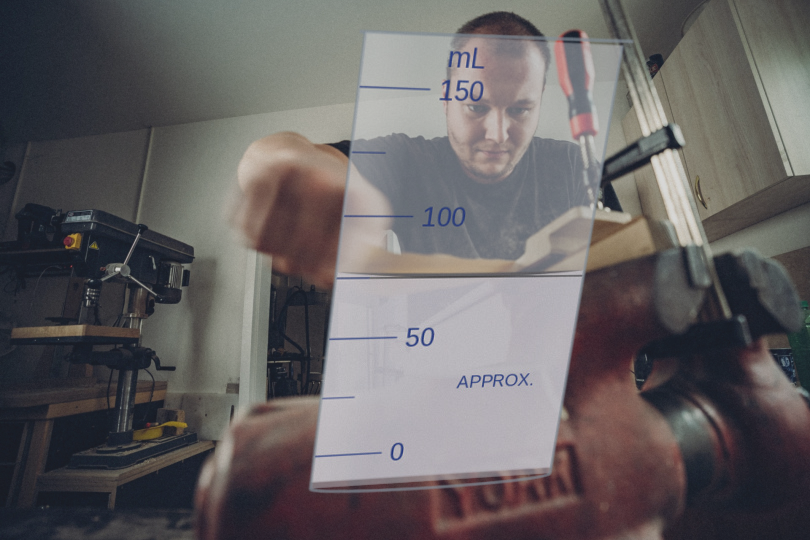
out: 75 mL
